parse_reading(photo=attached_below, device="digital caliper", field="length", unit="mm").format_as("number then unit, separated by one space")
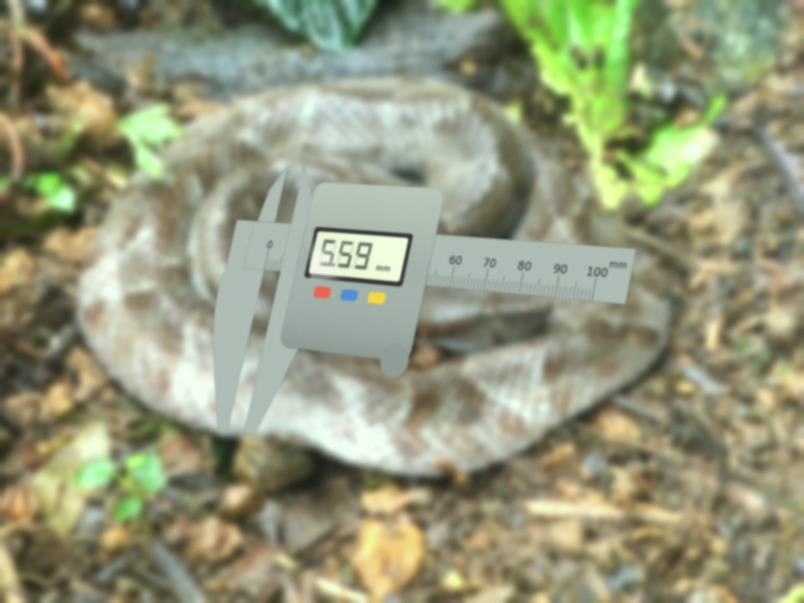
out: 5.59 mm
